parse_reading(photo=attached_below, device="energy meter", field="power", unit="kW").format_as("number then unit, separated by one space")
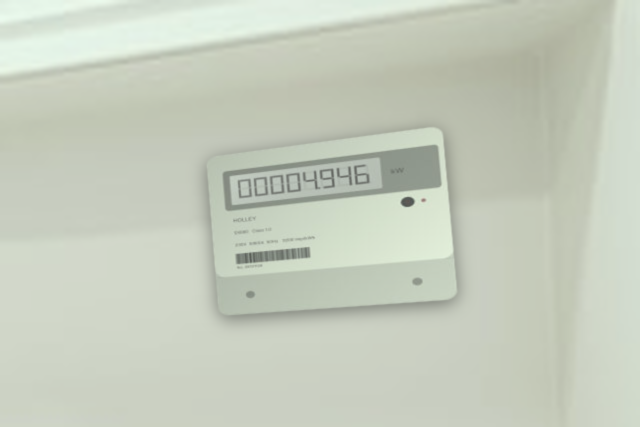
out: 4.946 kW
